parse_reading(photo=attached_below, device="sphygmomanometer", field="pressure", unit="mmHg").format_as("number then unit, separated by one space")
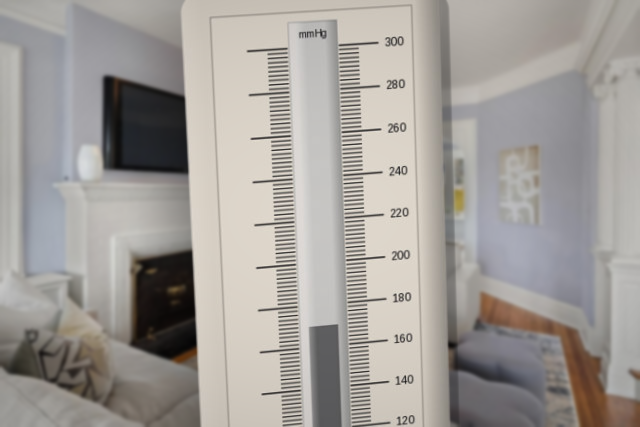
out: 170 mmHg
